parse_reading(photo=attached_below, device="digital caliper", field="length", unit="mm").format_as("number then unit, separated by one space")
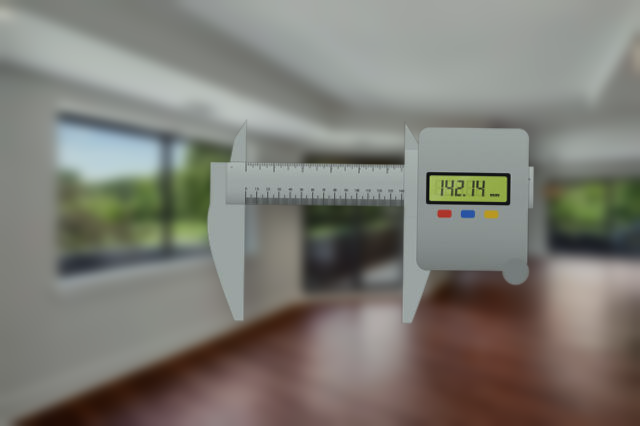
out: 142.14 mm
